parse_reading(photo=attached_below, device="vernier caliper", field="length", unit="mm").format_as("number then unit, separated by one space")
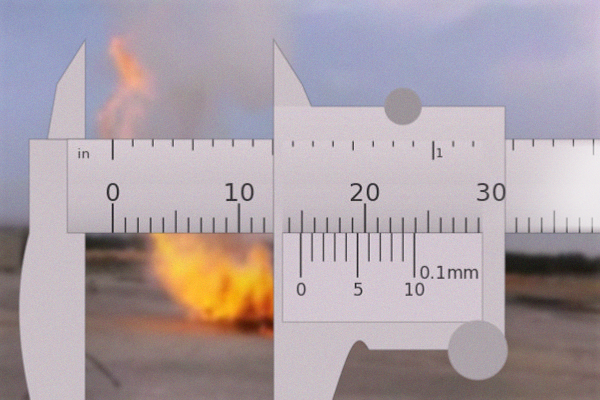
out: 14.9 mm
